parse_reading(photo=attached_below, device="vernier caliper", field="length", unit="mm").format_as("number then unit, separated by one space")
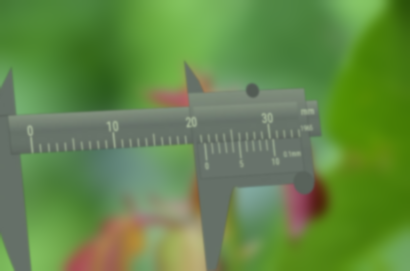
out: 21.4 mm
